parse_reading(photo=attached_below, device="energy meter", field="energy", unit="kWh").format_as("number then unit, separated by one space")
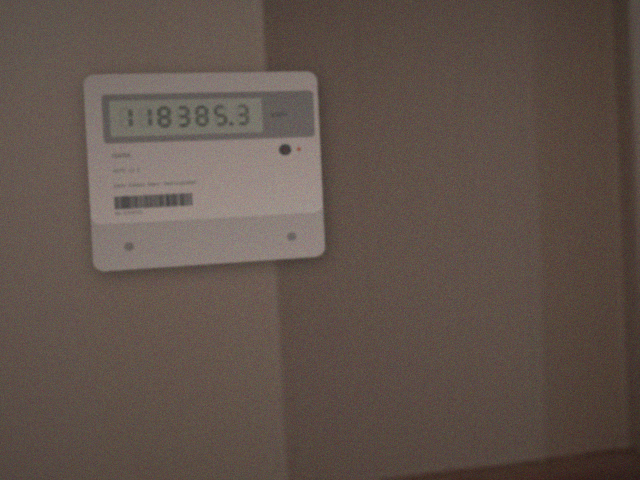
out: 118385.3 kWh
